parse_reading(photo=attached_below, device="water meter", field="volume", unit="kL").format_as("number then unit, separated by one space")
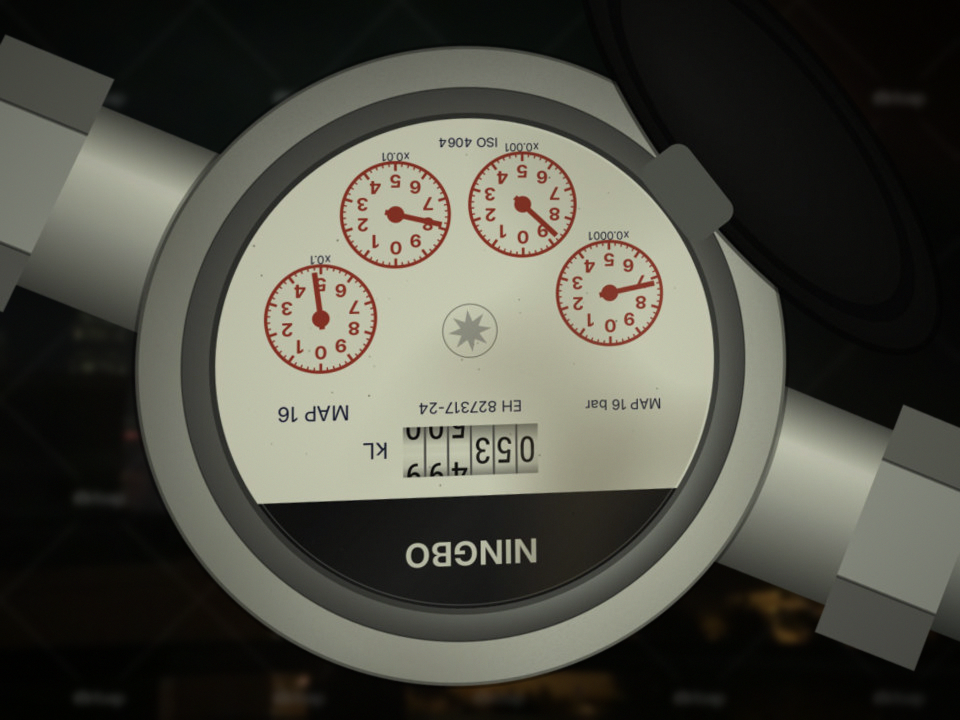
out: 53499.4787 kL
